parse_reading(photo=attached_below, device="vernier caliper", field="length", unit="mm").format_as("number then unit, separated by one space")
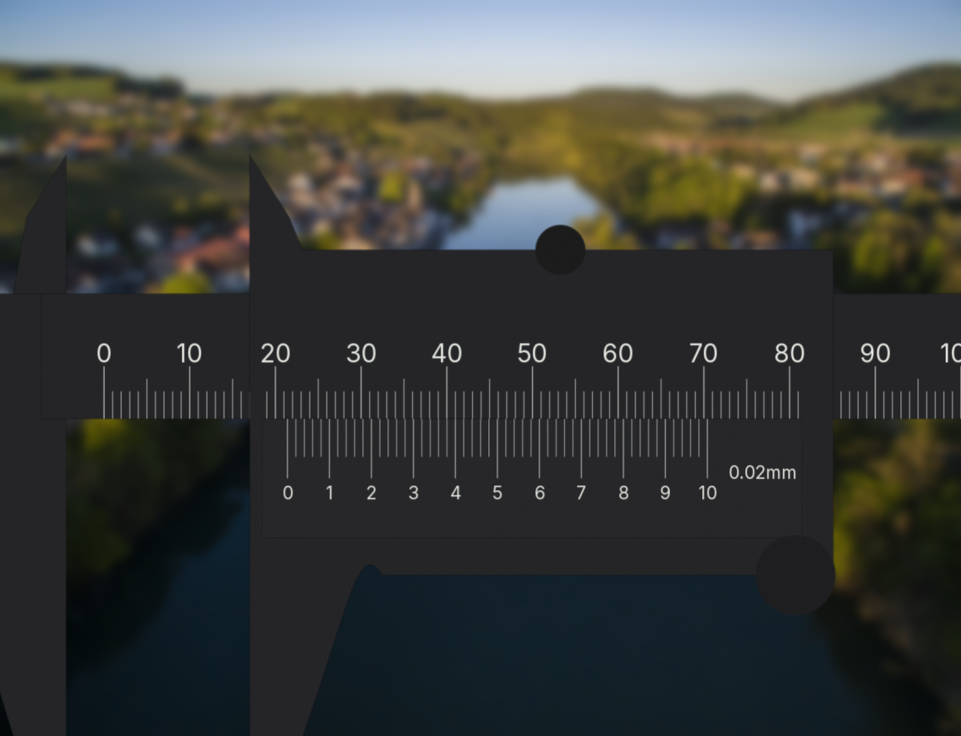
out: 21.4 mm
